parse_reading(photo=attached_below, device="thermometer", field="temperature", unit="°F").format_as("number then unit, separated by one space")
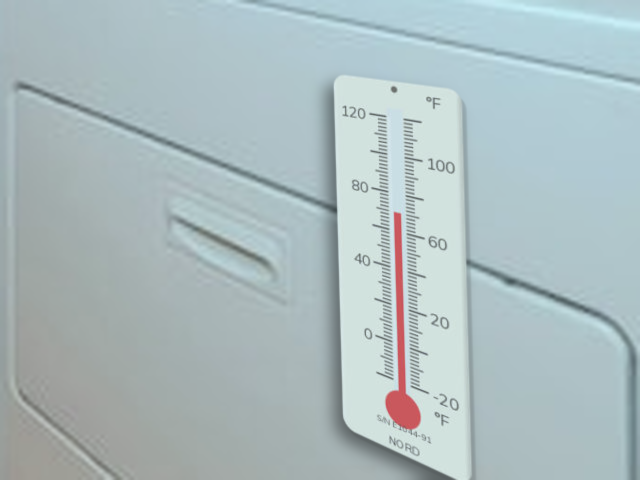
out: 70 °F
